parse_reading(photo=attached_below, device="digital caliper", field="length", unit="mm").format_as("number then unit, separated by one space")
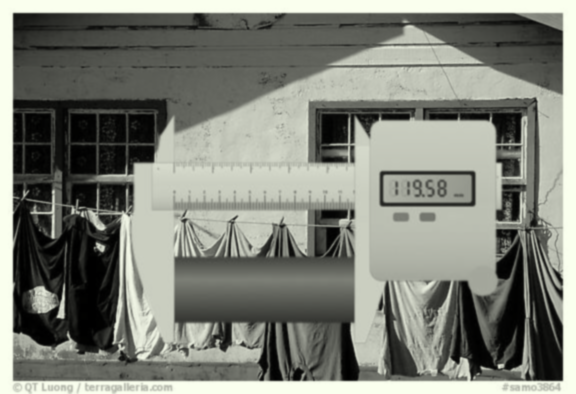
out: 119.58 mm
